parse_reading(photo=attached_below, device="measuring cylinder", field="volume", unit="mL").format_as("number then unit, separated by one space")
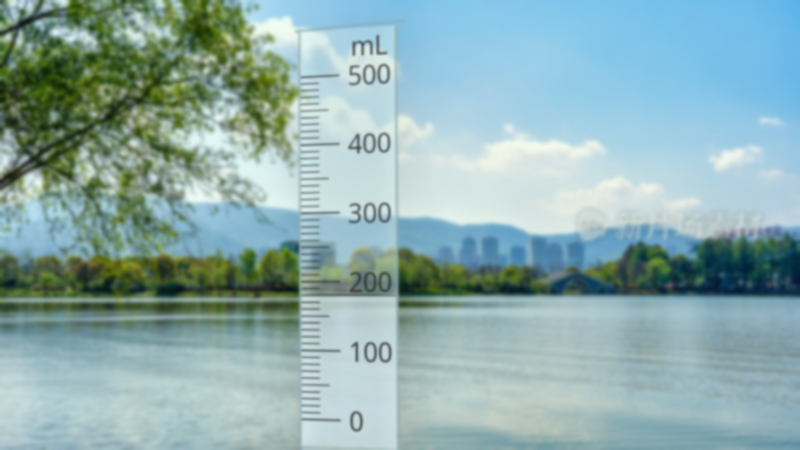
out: 180 mL
